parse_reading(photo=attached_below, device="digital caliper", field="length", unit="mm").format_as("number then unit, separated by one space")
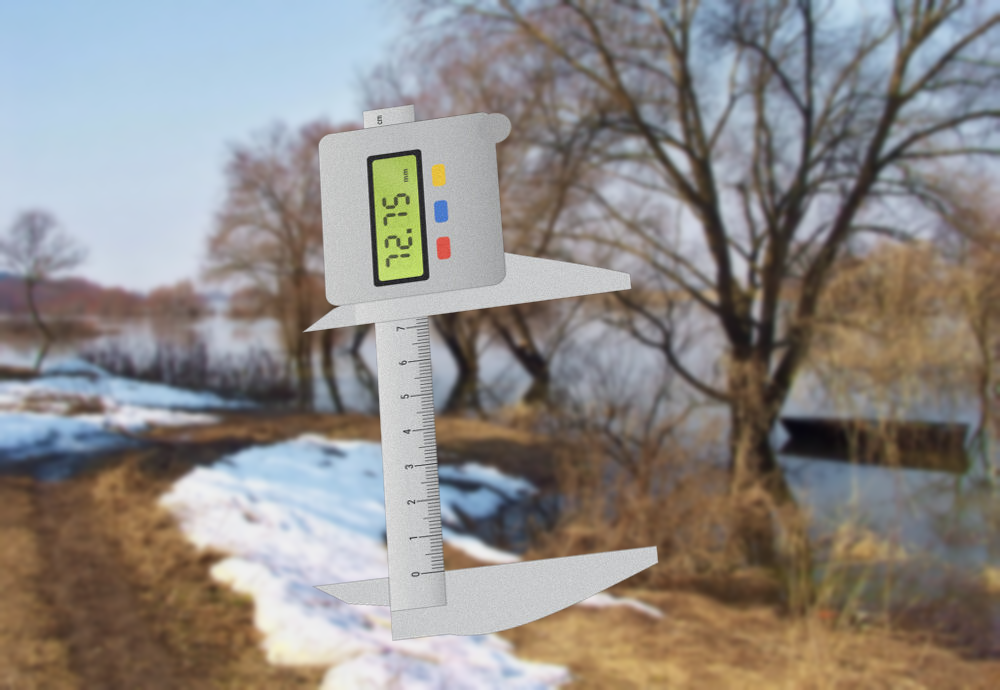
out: 72.75 mm
